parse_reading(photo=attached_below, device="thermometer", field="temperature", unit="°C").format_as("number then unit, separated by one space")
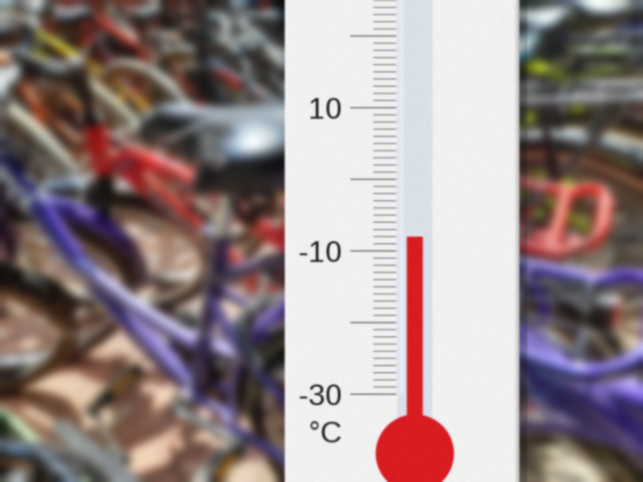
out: -8 °C
